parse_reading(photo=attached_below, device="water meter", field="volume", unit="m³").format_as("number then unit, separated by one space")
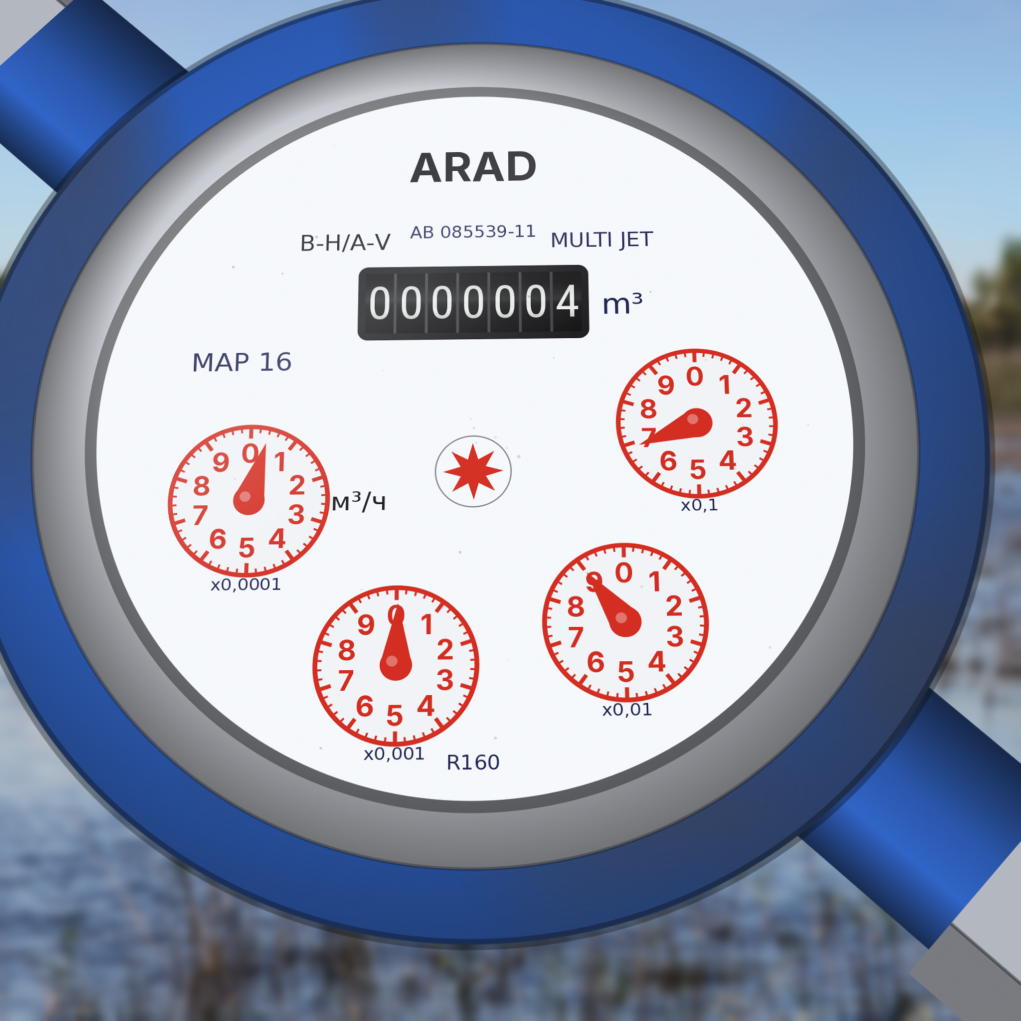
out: 4.6900 m³
